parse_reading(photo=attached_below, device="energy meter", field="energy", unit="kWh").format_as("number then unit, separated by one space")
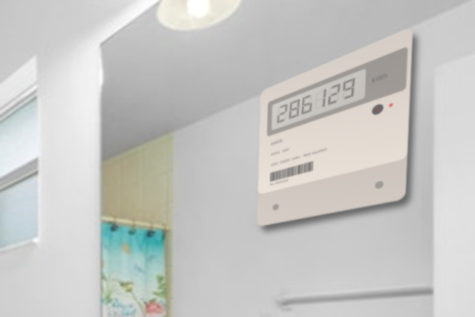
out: 286129 kWh
